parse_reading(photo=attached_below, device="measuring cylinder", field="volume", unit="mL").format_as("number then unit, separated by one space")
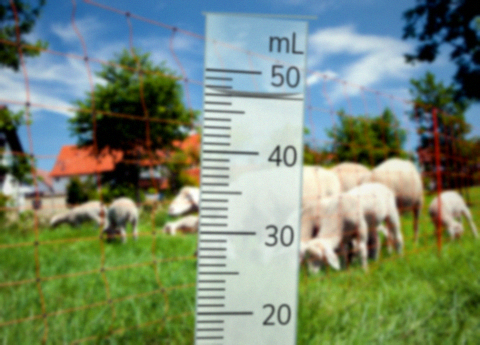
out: 47 mL
